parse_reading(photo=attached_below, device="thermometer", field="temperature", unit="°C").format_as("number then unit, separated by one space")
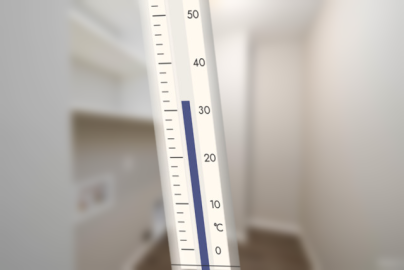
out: 32 °C
